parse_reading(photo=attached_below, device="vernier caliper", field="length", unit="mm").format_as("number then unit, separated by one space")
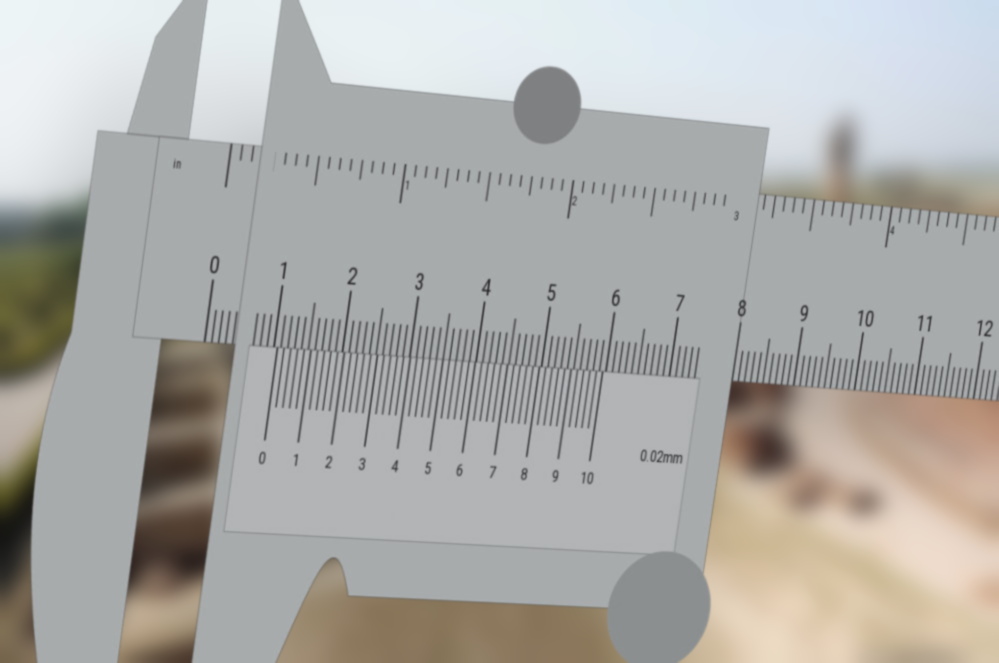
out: 10.5 mm
